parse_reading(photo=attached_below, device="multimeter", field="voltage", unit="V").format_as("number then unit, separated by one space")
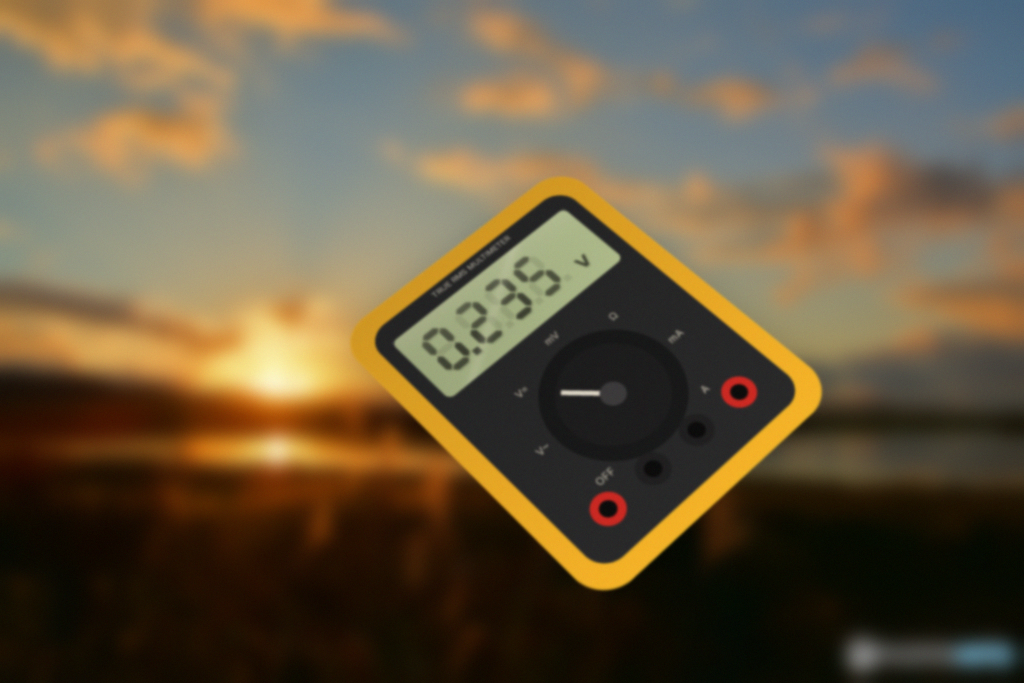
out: 0.235 V
